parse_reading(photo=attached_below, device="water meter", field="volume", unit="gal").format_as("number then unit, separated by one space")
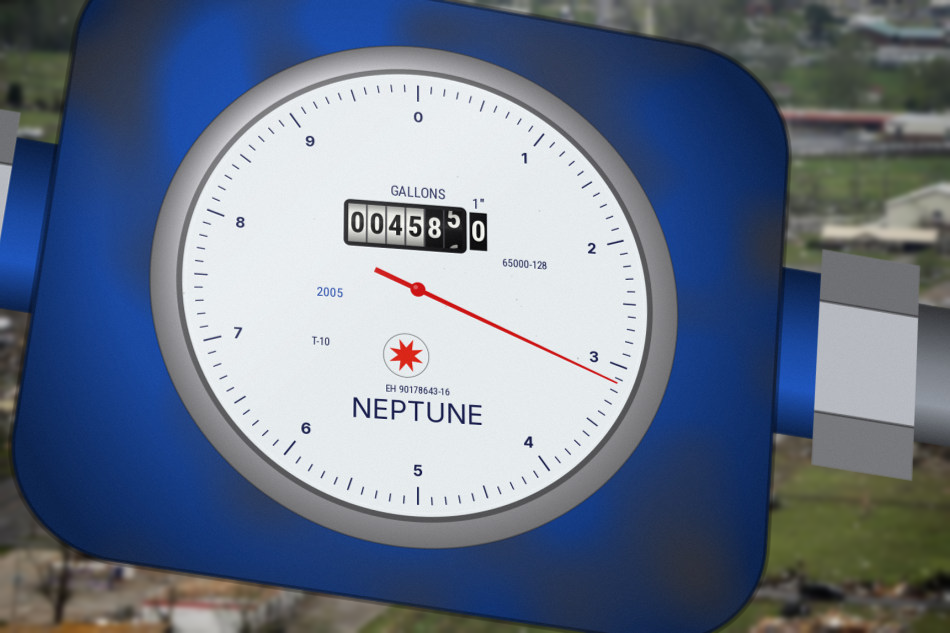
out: 45853.1 gal
